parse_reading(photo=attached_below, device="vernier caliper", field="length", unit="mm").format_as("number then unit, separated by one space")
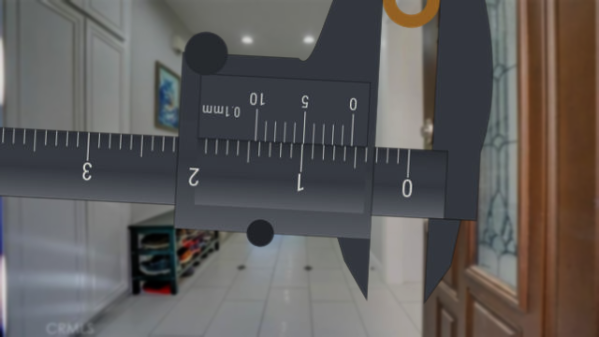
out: 5.4 mm
